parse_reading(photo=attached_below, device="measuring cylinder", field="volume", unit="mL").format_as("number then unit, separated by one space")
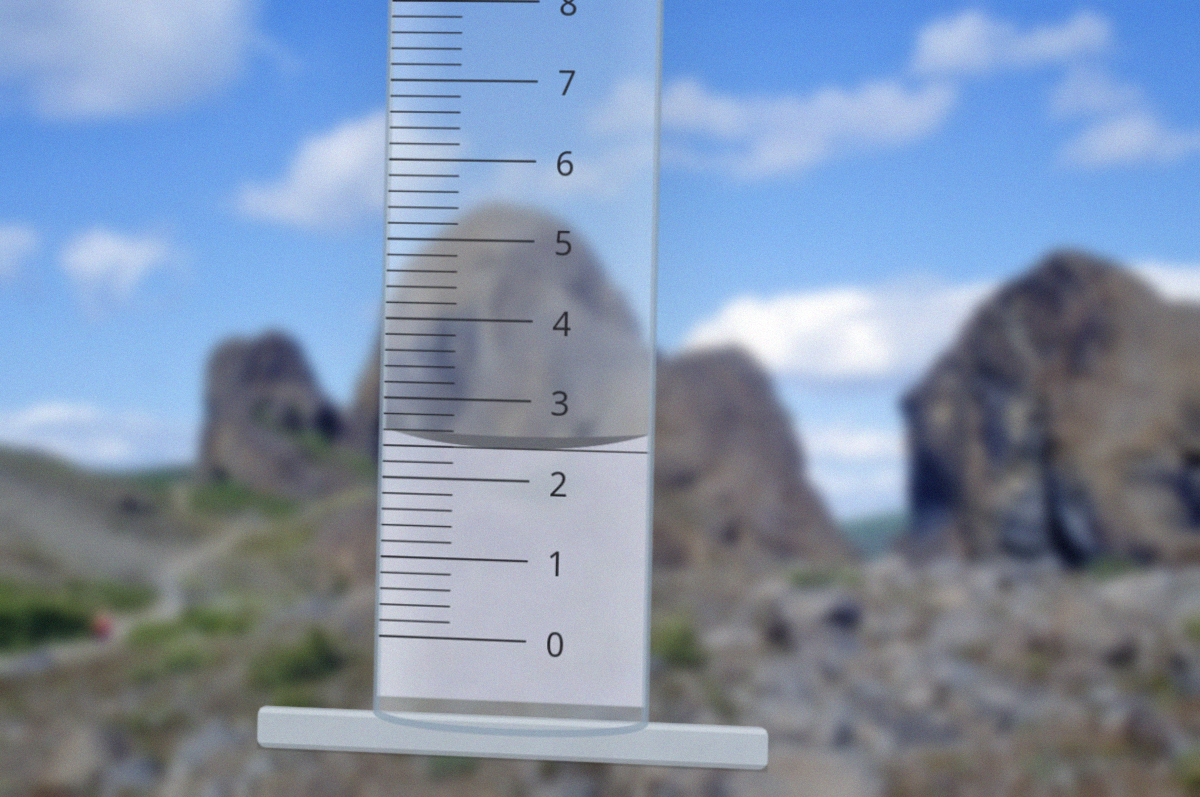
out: 2.4 mL
